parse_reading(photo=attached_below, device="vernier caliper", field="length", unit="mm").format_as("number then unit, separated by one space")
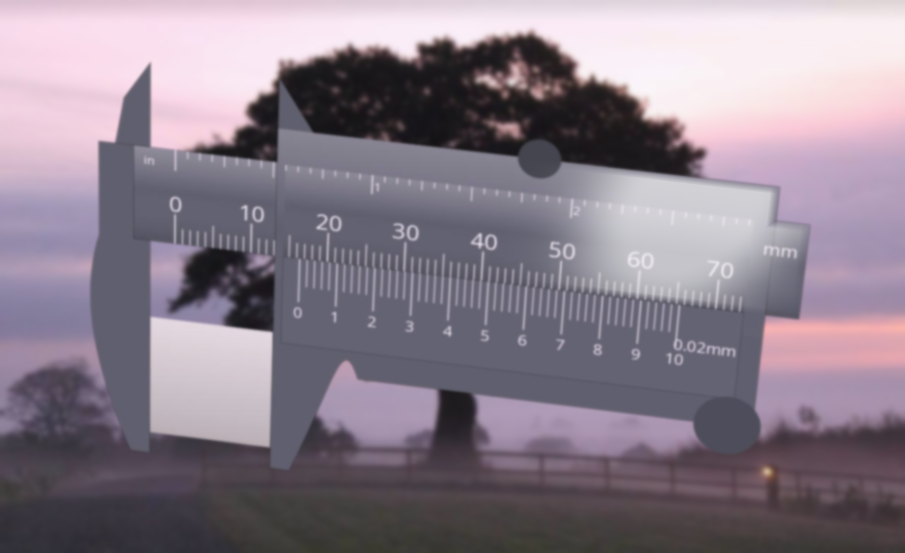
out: 16.4 mm
